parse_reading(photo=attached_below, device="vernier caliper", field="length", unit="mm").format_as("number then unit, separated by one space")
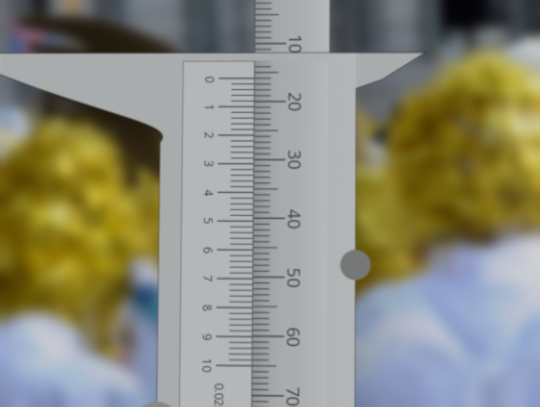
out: 16.0 mm
